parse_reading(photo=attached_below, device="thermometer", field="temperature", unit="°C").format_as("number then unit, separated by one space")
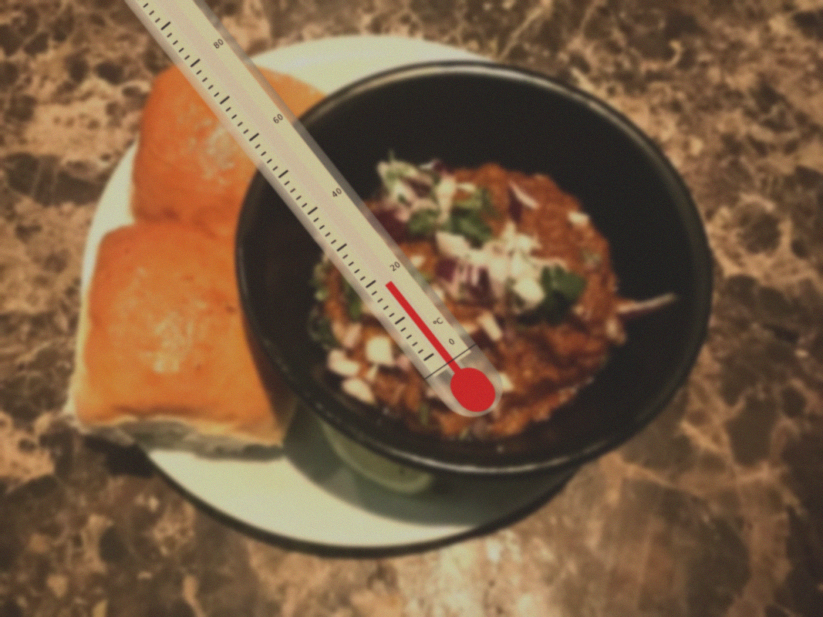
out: 18 °C
